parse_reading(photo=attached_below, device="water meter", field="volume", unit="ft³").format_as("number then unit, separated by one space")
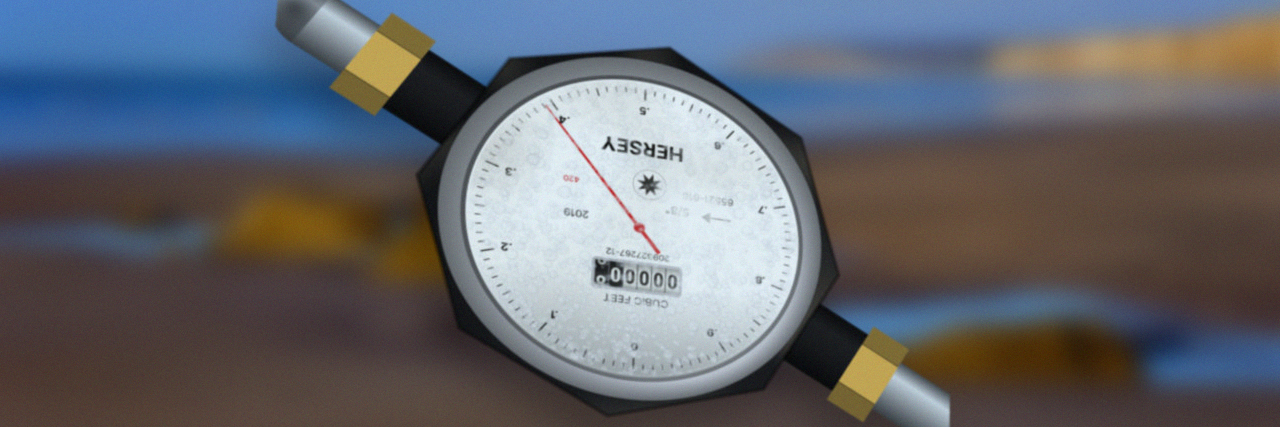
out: 8.39 ft³
